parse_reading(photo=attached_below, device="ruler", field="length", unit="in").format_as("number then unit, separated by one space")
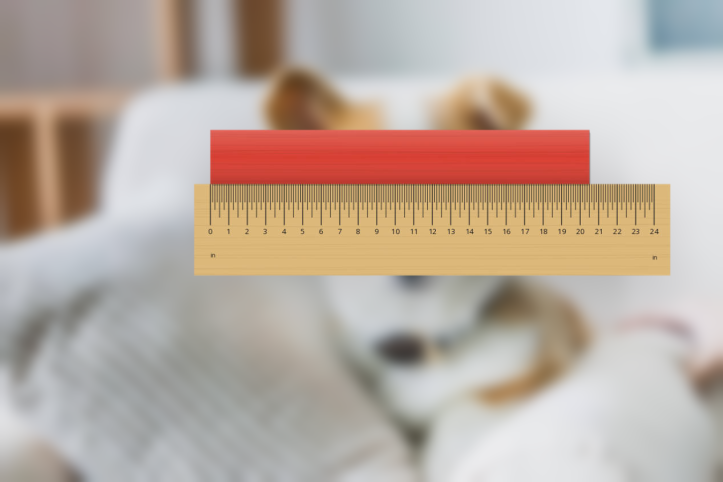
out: 20.5 in
